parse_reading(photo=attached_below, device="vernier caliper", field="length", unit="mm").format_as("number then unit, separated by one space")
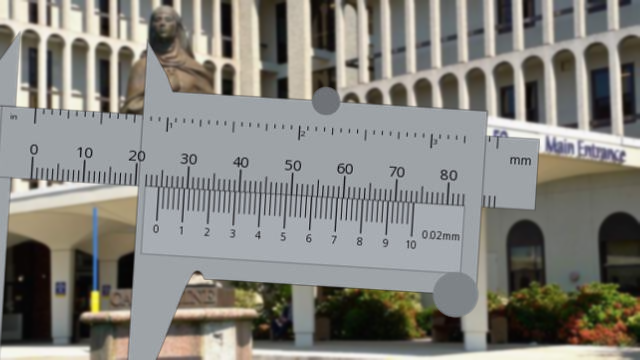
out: 24.5 mm
